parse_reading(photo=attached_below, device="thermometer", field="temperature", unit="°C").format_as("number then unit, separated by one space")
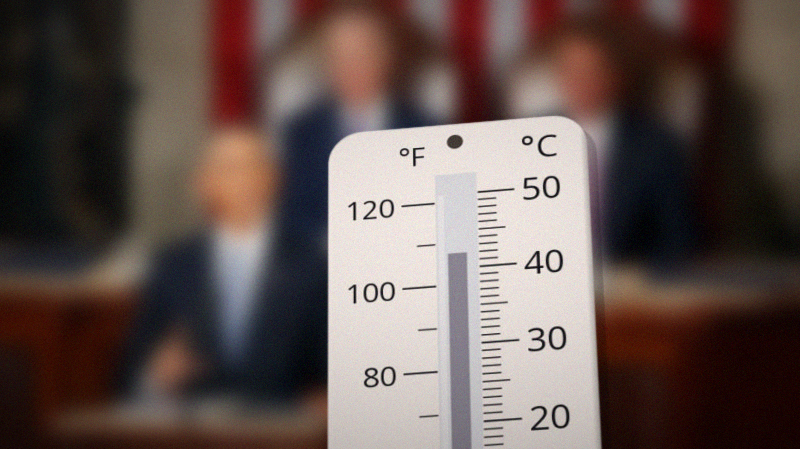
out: 42 °C
